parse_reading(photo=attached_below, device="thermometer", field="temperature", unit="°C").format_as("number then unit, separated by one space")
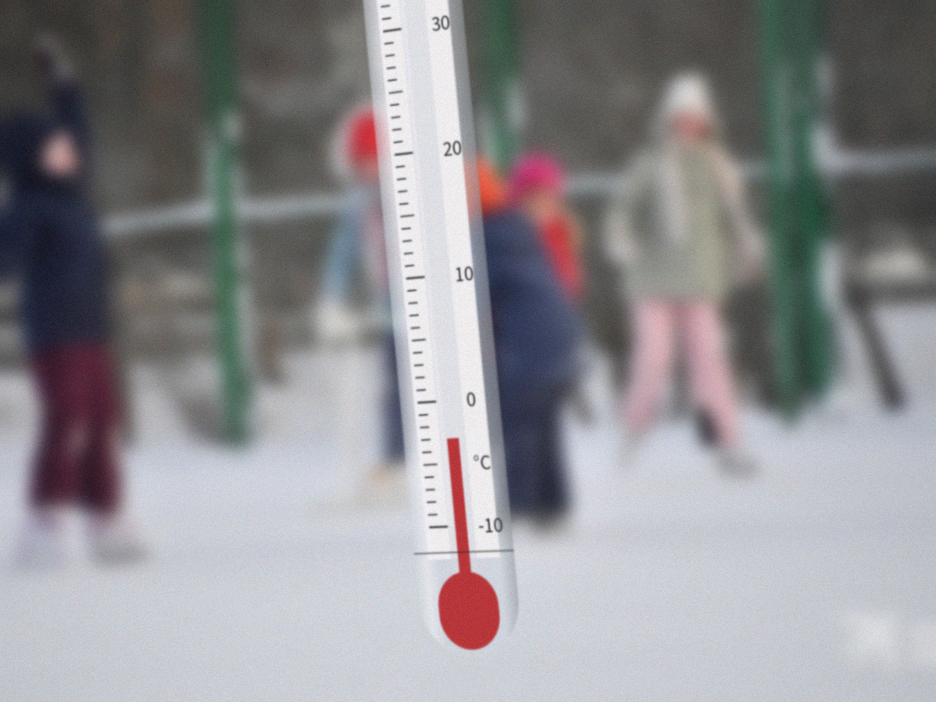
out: -3 °C
